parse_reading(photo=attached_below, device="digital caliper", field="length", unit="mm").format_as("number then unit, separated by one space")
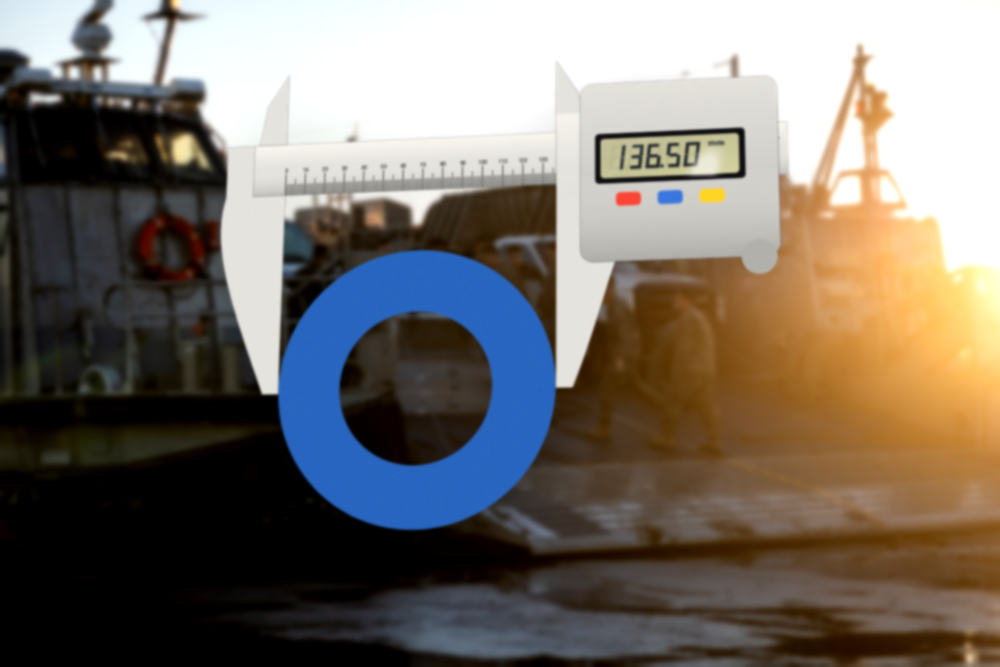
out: 136.50 mm
